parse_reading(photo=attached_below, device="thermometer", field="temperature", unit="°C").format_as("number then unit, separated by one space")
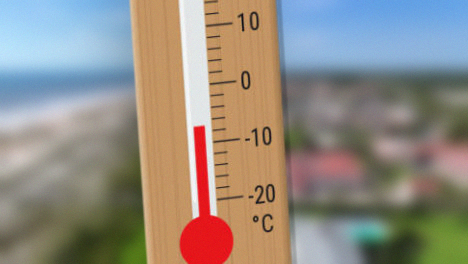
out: -7 °C
